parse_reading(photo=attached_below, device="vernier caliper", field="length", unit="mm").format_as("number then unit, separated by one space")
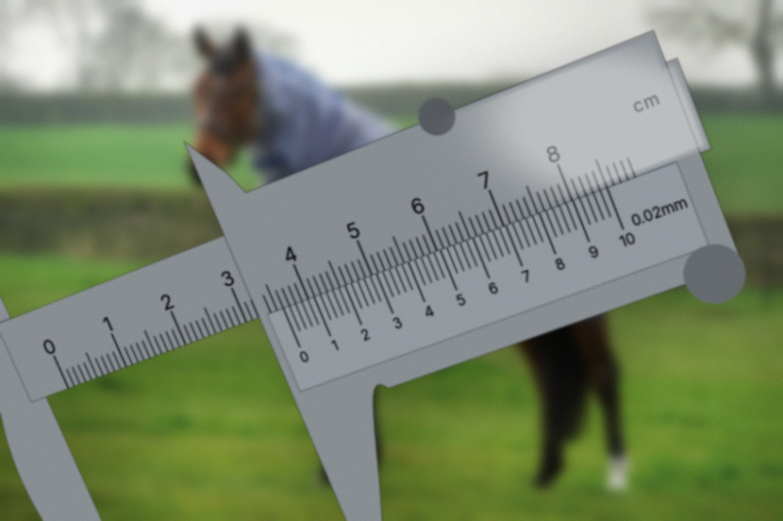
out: 36.0 mm
